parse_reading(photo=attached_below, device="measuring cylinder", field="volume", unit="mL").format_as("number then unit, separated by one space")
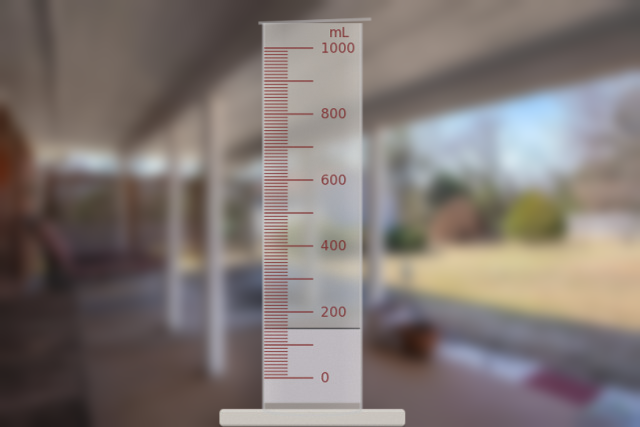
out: 150 mL
